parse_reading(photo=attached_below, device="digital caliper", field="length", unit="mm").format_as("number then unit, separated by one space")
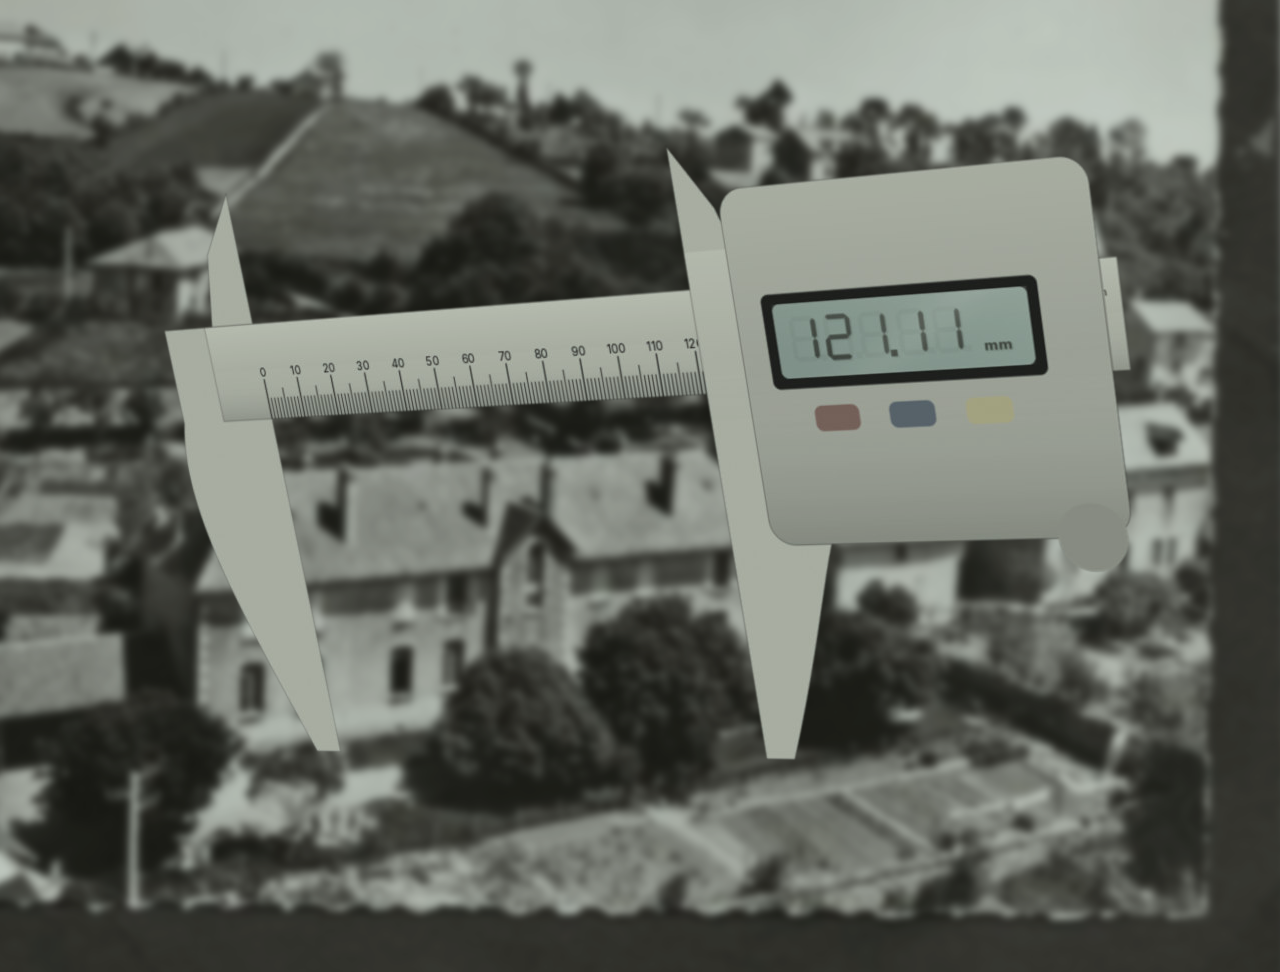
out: 121.11 mm
